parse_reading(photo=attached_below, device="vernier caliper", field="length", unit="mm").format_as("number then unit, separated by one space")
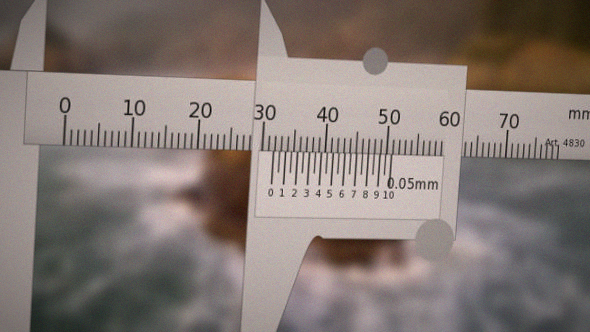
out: 31.8 mm
